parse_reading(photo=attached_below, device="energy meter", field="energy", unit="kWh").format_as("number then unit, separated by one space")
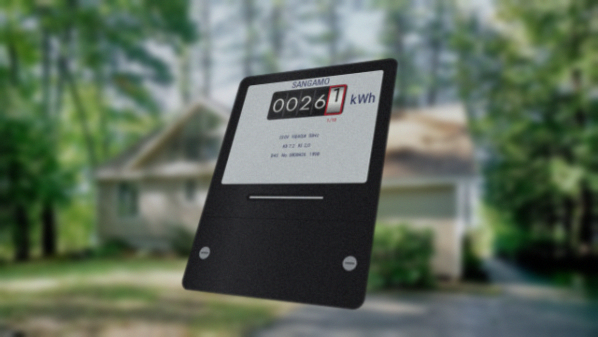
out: 26.1 kWh
